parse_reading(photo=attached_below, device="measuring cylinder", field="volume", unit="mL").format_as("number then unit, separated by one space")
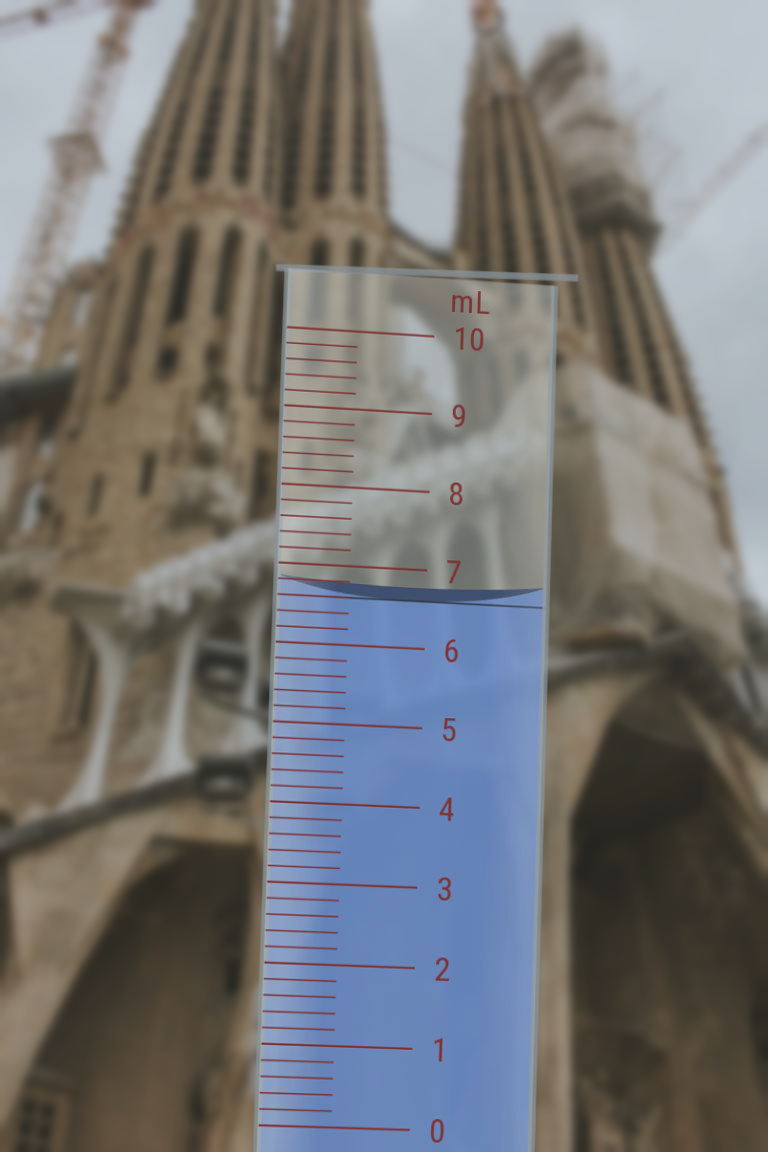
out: 6.6 mL
